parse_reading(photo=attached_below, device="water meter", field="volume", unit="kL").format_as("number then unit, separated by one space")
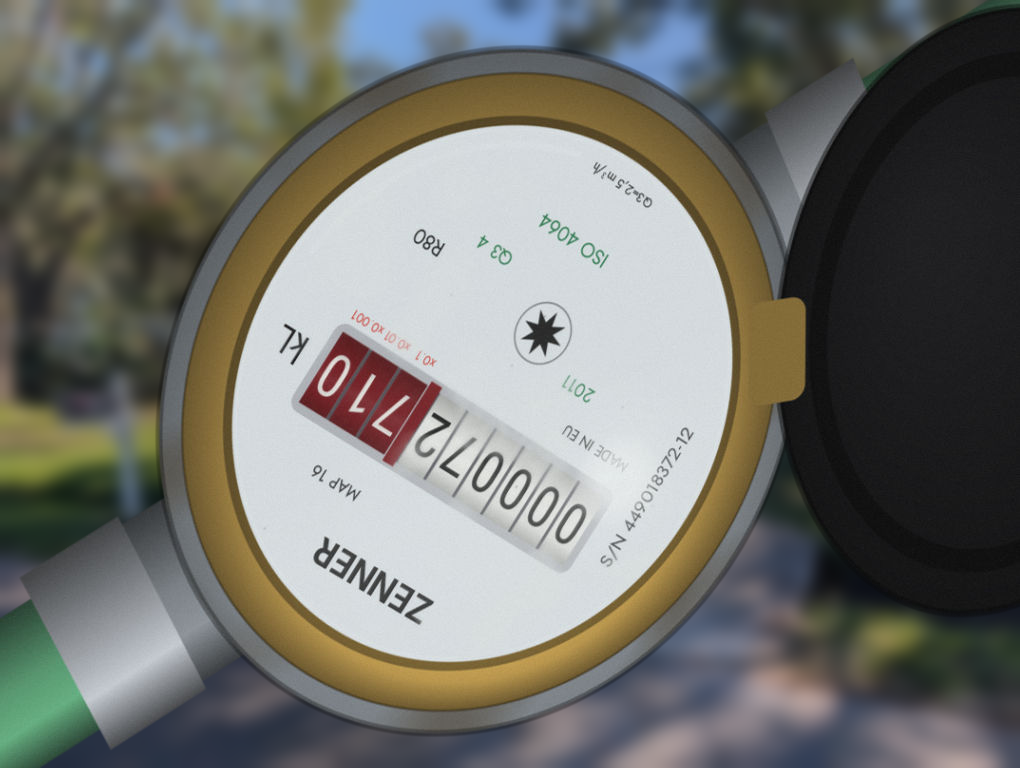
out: 72.710 kL
